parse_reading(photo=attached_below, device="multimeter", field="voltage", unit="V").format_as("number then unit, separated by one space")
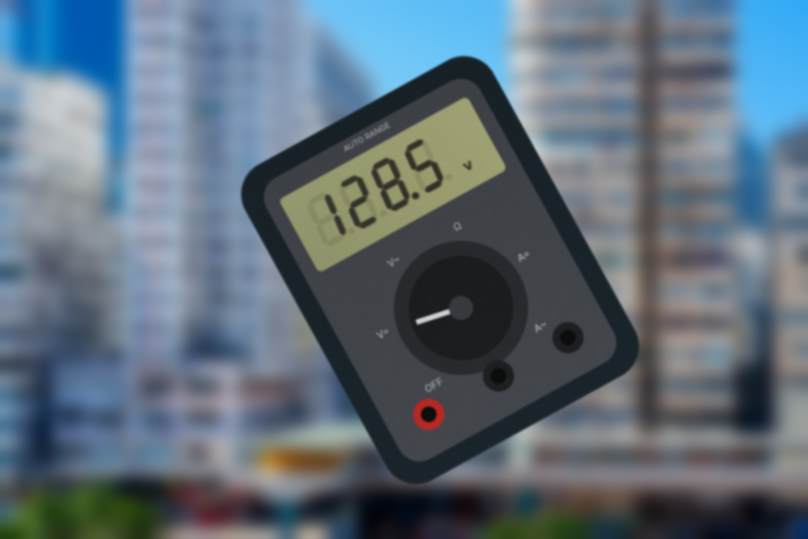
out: 128.5 V
